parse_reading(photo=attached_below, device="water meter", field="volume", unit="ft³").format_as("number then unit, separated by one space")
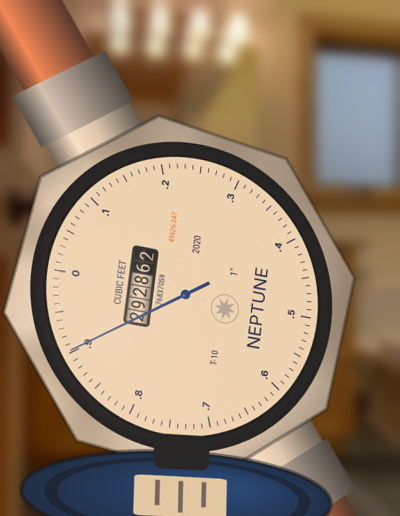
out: 292861.90 ft³
